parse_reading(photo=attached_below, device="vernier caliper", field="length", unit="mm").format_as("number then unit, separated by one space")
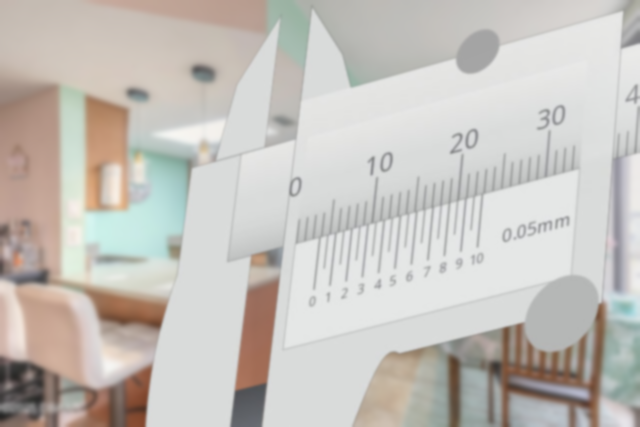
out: 3.8 mm
